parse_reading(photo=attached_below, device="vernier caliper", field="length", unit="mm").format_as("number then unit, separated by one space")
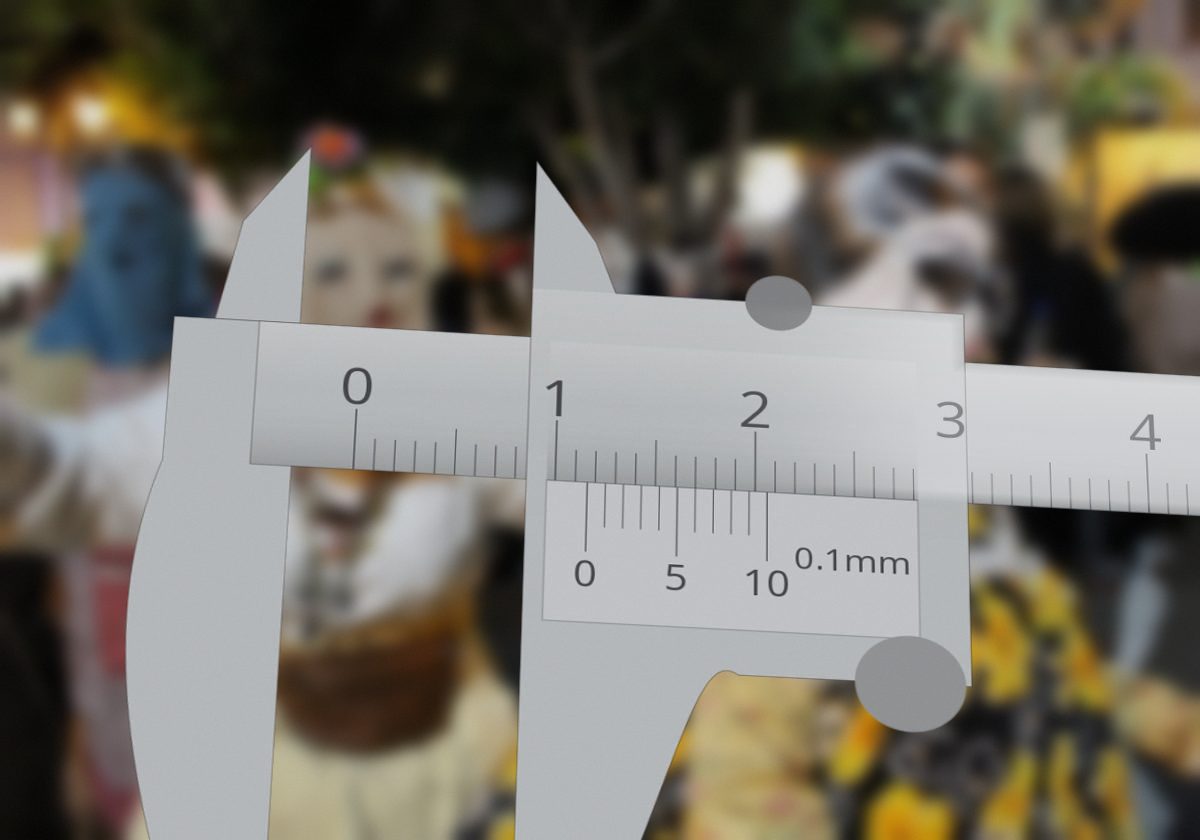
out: 11.6 mm
